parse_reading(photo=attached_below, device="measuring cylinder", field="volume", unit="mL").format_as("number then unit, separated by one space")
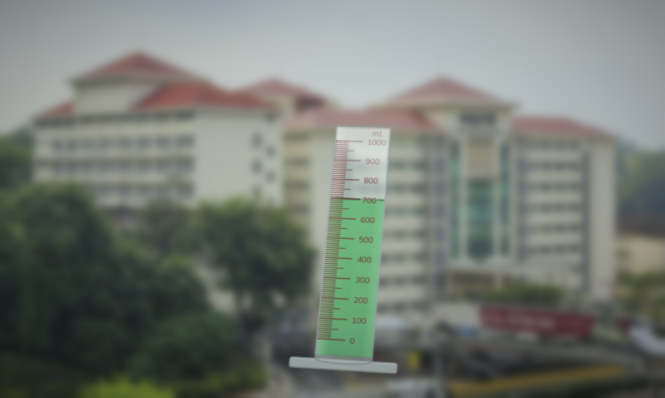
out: 700 mL
